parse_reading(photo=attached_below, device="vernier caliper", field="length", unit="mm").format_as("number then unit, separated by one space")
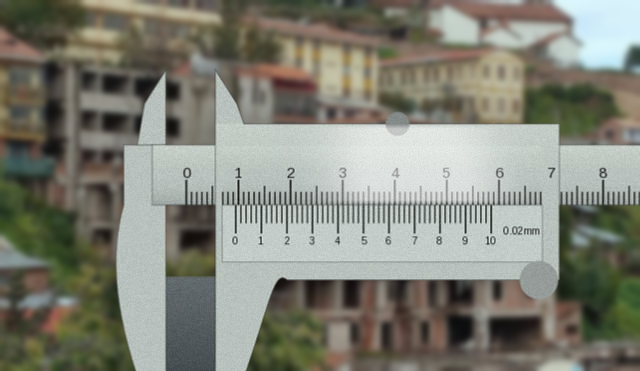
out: 9.5 mm
